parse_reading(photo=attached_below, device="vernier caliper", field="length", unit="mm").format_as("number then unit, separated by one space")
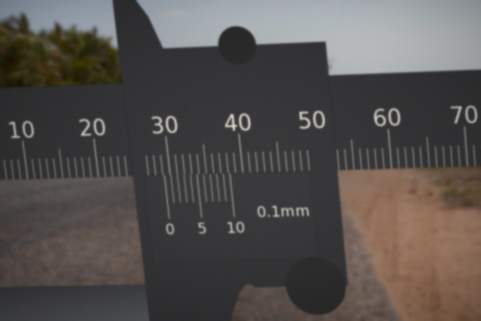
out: 29.2 mm
